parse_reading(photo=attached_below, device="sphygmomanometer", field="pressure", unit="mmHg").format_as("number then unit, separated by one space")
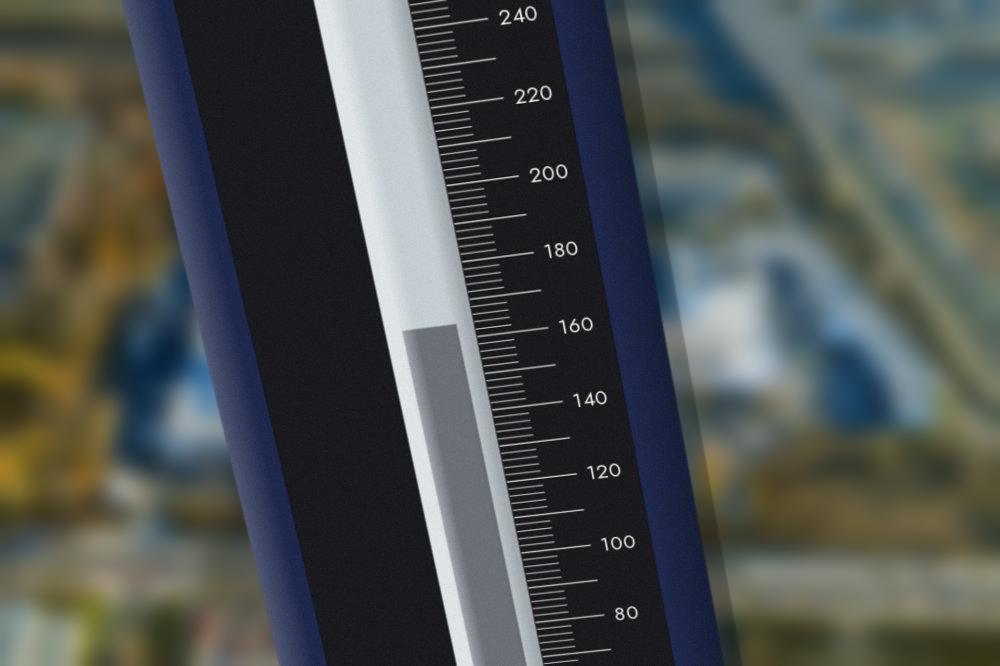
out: 164 mmHg
